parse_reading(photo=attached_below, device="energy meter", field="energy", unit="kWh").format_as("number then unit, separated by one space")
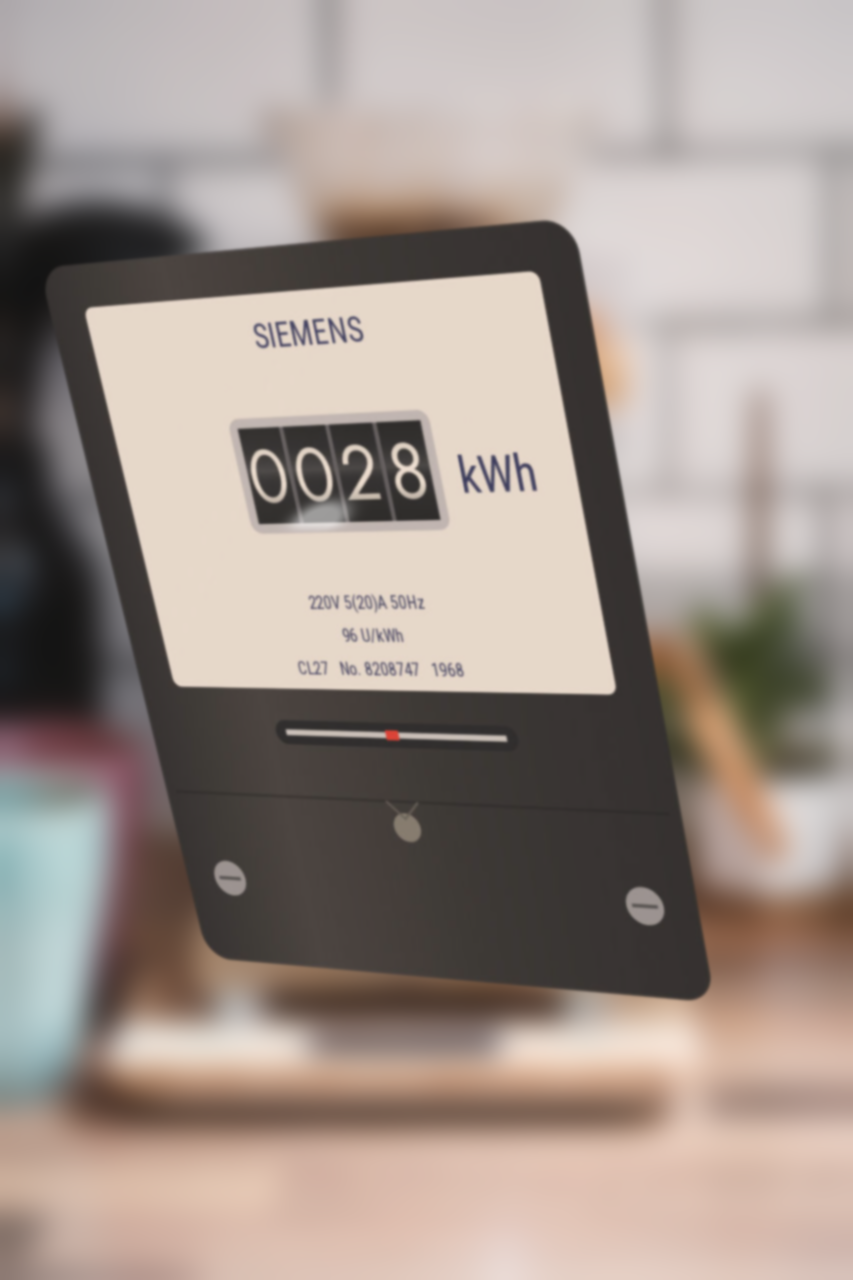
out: 28 kWh
